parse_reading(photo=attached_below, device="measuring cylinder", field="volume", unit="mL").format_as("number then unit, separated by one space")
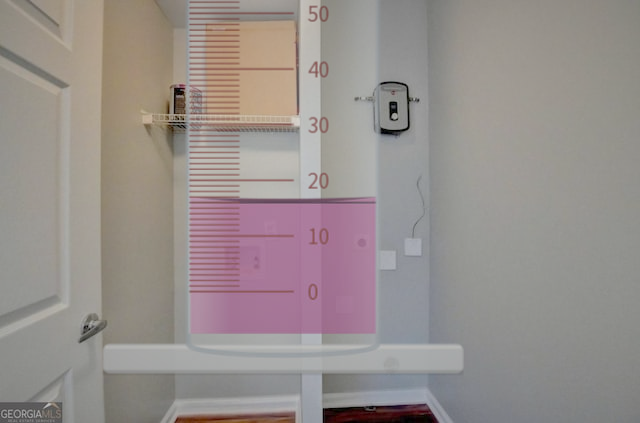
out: 16 mL
